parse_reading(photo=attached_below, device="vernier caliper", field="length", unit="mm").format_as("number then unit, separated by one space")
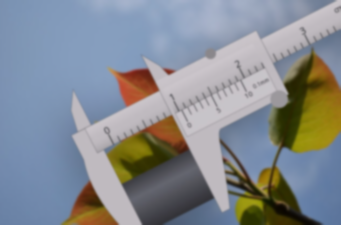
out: 10.4 mm
